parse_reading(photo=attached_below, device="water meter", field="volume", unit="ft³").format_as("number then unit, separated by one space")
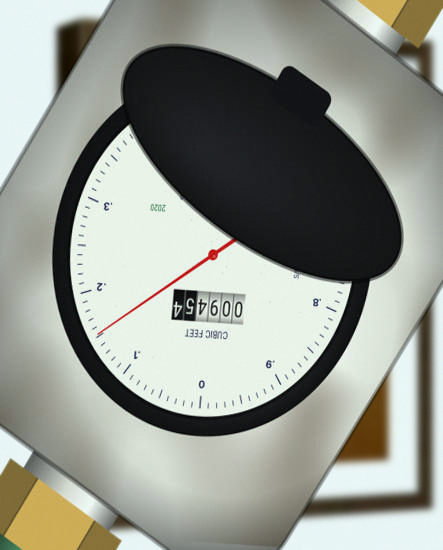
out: 9454.15 ft³
